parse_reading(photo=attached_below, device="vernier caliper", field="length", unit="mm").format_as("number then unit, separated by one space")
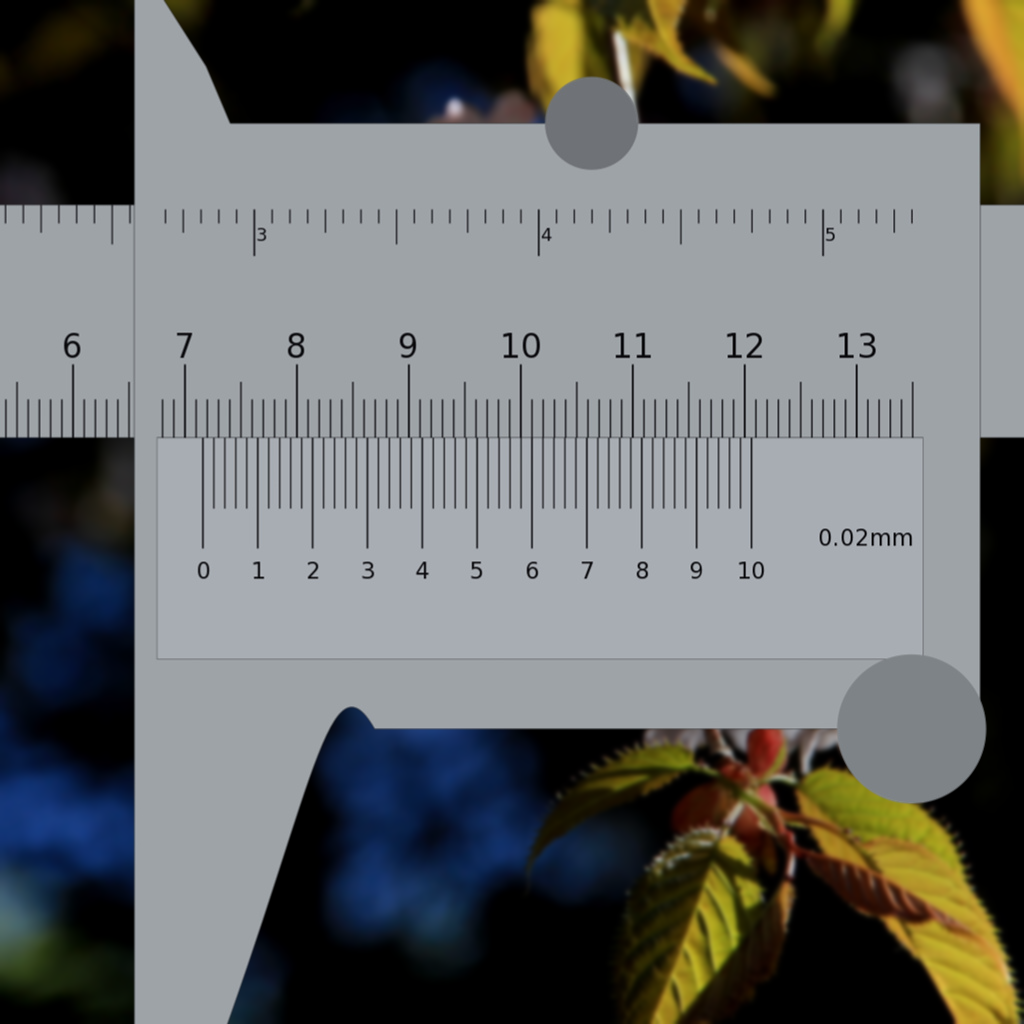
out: 71.6 mm
